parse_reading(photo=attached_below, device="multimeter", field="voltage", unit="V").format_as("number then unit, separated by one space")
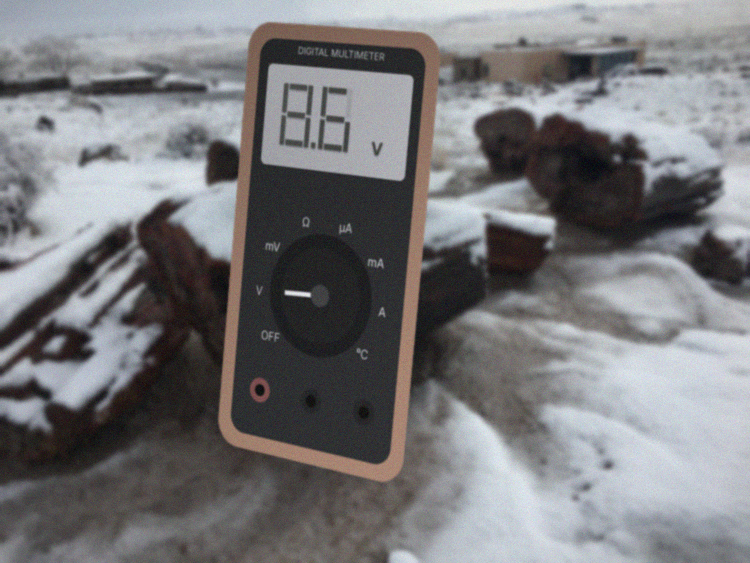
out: 8.6 V
